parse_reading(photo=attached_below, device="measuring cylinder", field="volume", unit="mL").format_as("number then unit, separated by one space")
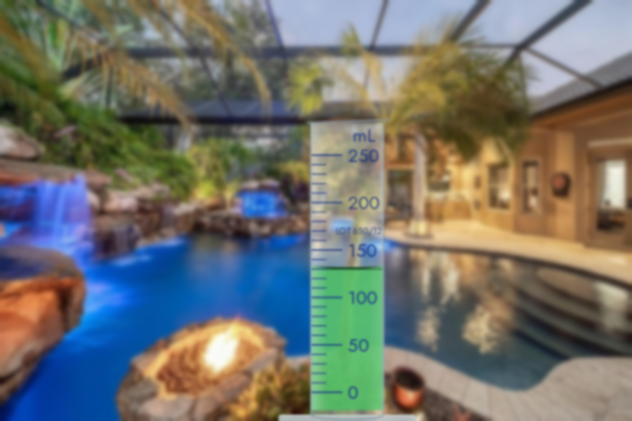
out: 130 mL
